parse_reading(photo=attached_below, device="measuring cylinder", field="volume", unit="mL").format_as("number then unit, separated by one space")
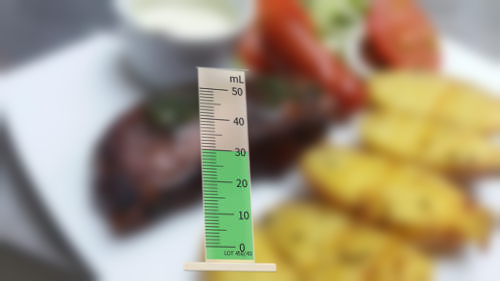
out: 30 mL
